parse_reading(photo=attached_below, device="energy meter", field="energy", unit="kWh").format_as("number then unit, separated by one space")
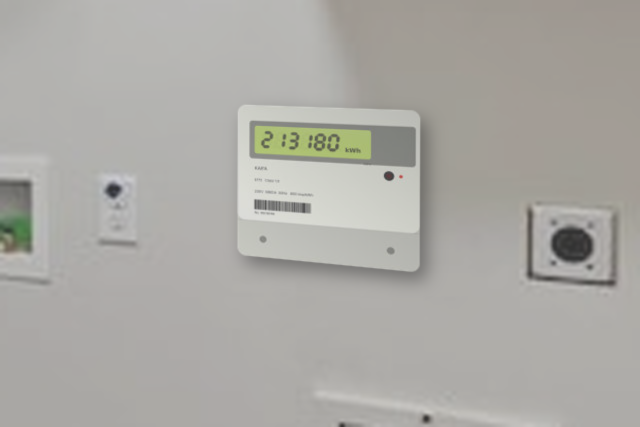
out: 213180 kWh
